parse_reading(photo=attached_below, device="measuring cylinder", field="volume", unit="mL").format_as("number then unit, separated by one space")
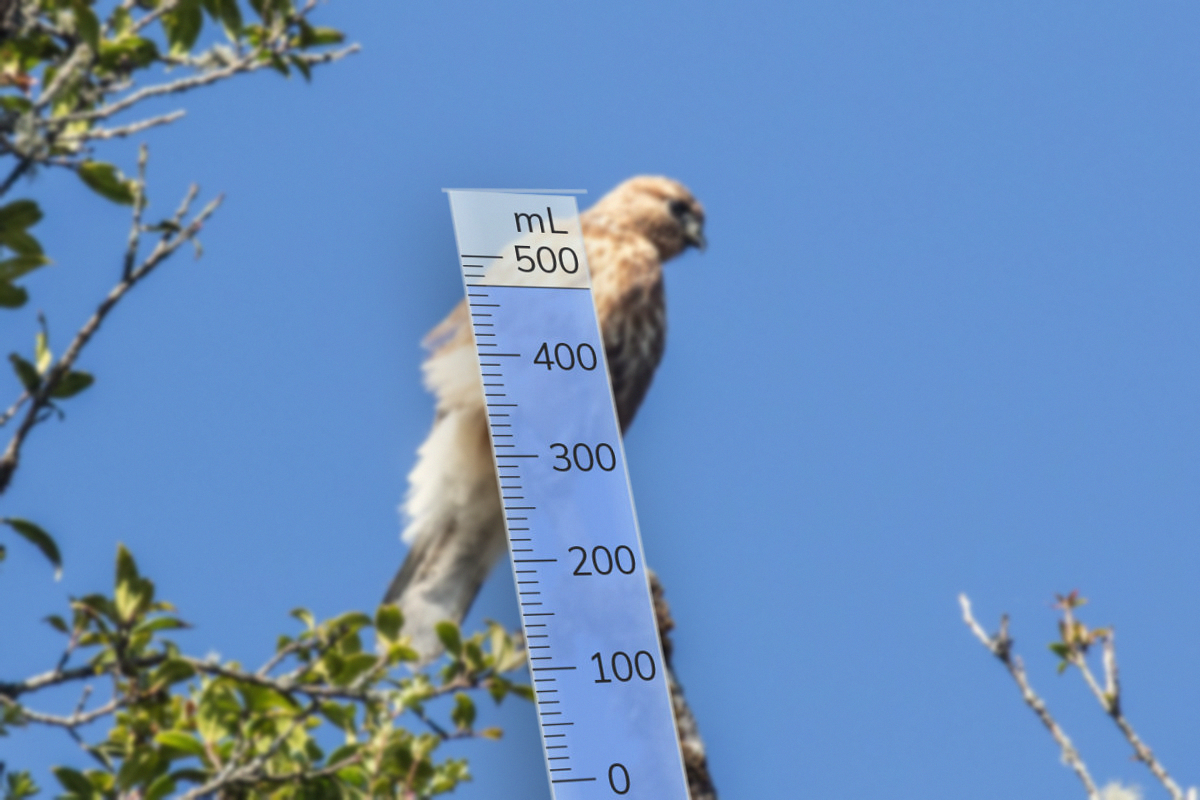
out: 470 mL
